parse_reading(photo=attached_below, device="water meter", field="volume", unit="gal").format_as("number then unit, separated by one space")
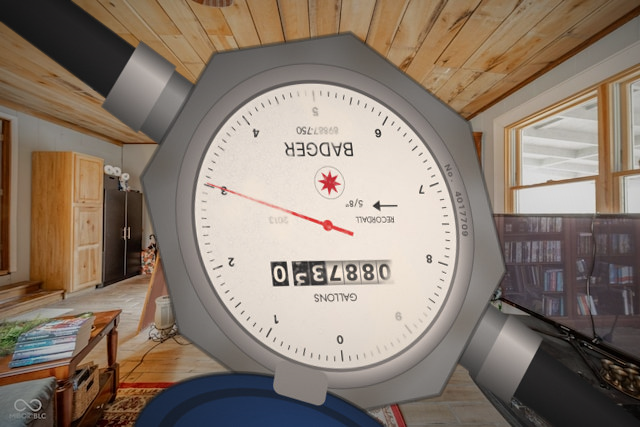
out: 887333.0 gal
